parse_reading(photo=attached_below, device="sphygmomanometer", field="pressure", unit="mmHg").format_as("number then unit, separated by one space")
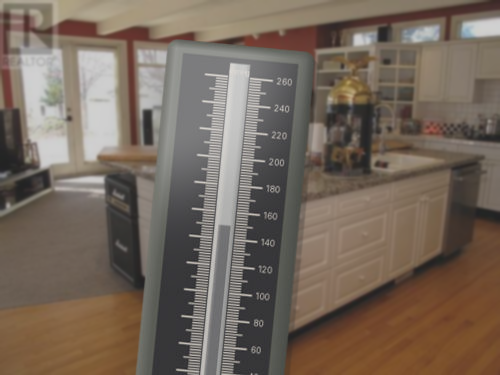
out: 150 mmHg
